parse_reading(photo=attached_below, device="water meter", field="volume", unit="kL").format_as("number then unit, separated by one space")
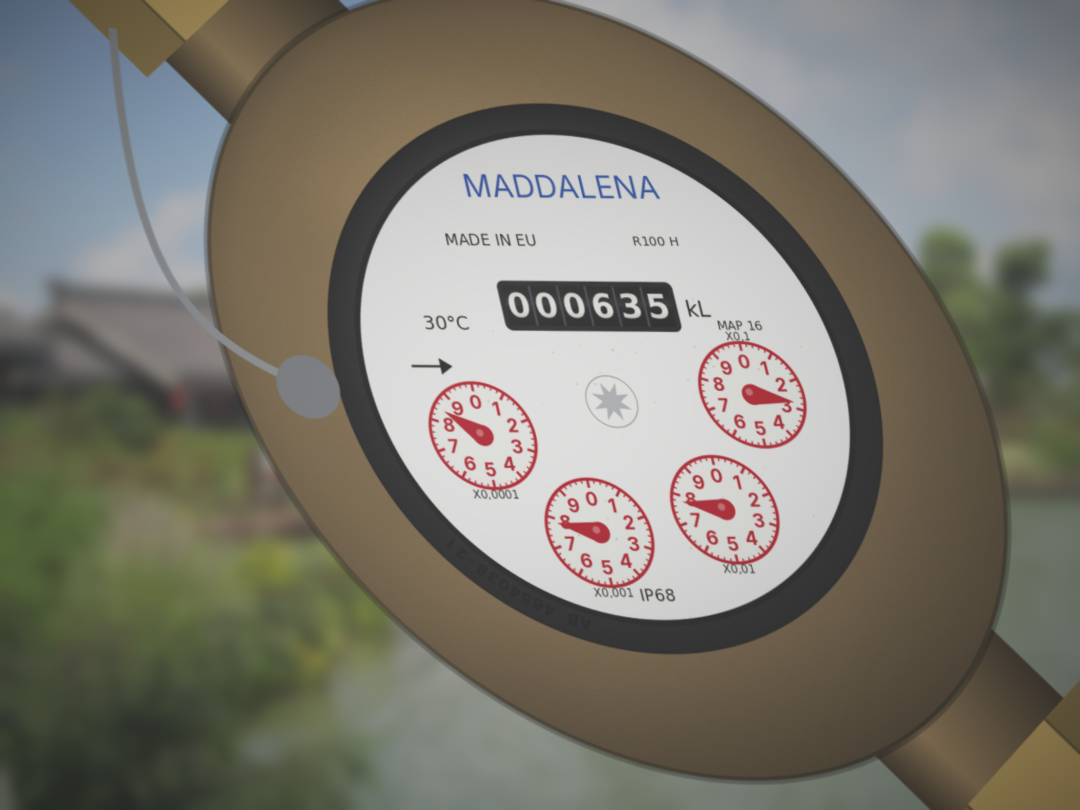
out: 635.2778 kL
